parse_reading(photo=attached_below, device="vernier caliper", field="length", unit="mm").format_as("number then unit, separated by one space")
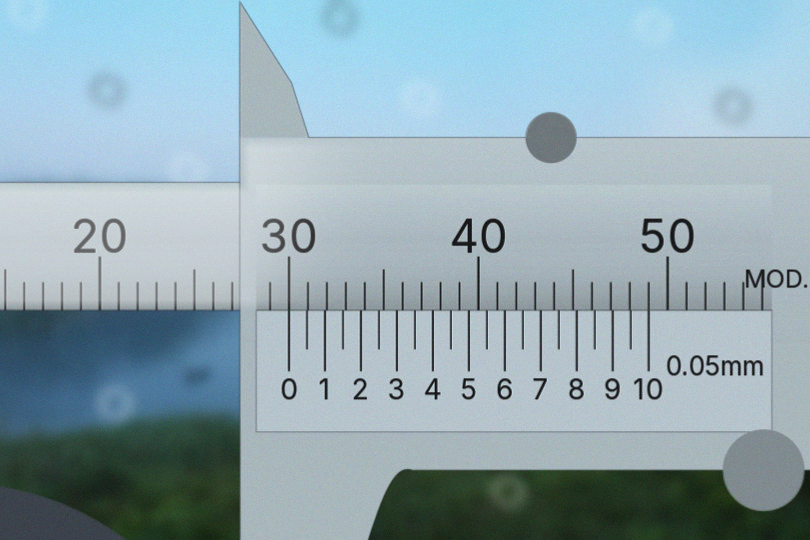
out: 30.0 mm
